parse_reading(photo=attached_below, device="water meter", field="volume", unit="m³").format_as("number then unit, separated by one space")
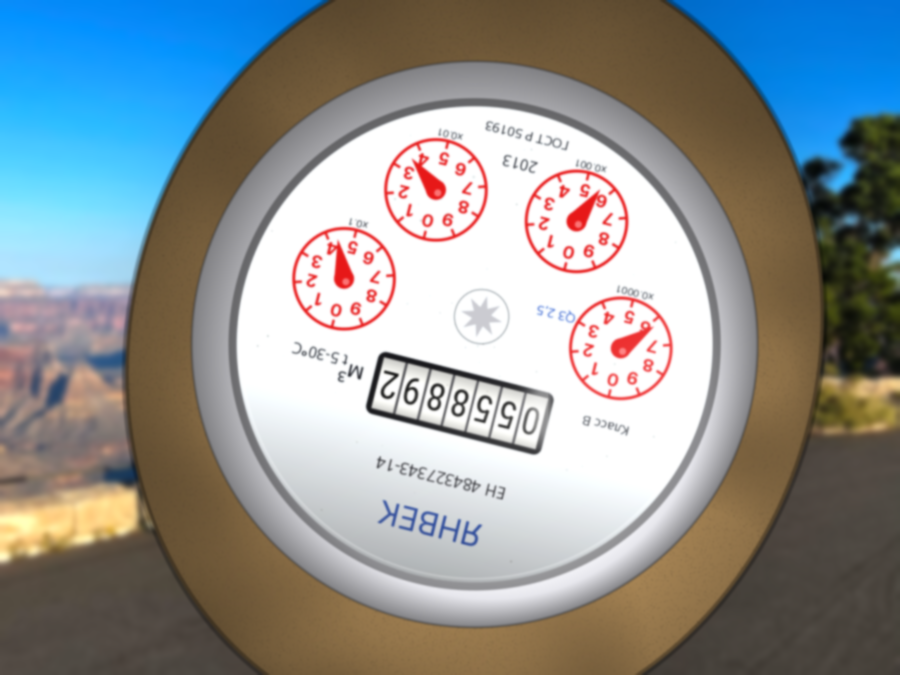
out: 558892.4356 m³
